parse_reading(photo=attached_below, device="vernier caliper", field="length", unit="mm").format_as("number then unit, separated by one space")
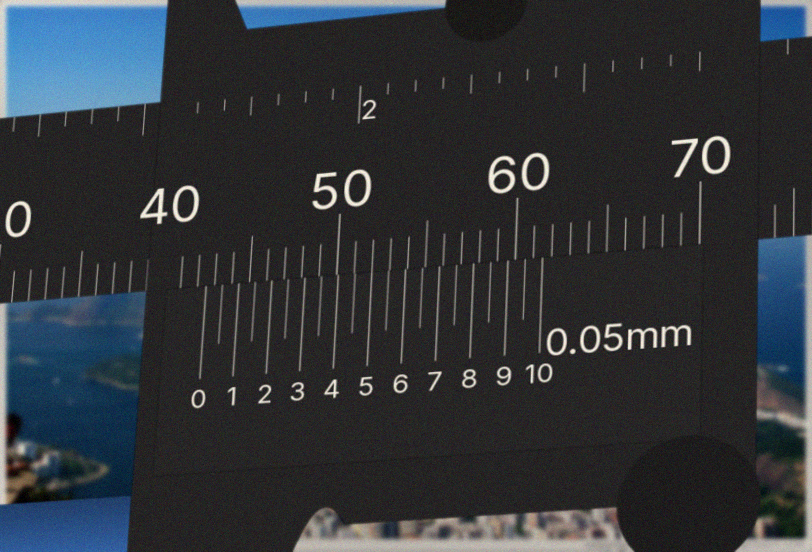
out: 42.5 mm
